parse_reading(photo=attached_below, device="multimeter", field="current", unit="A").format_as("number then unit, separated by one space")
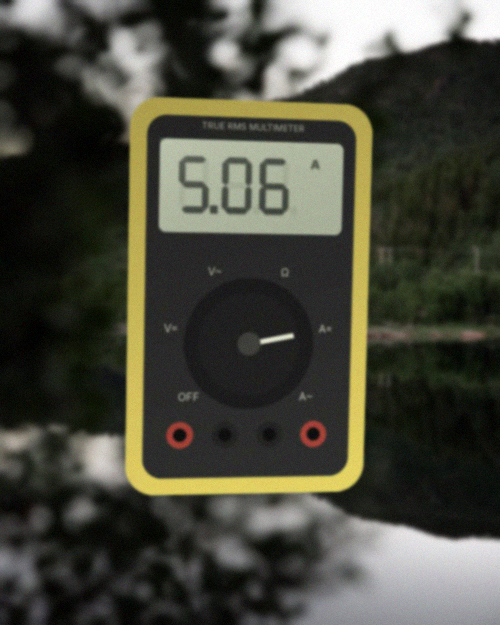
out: 5.06 A
